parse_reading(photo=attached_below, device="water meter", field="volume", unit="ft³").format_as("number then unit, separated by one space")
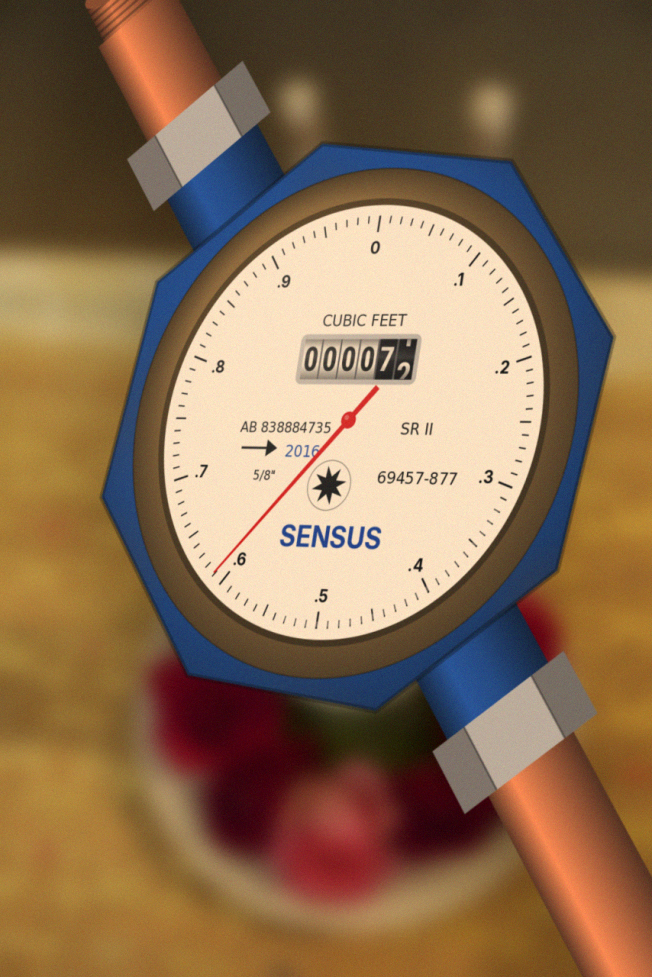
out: 71.61 ft³
